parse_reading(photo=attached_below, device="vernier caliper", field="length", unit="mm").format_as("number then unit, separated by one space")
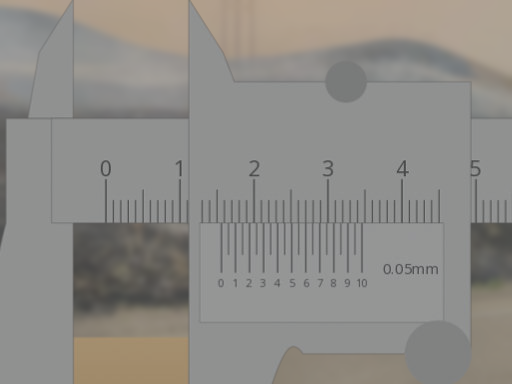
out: 15.6 mm
